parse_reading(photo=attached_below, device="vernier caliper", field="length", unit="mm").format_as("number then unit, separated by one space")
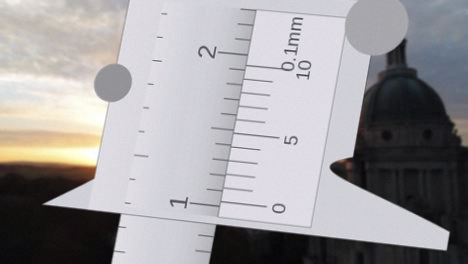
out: 10.3 mm
